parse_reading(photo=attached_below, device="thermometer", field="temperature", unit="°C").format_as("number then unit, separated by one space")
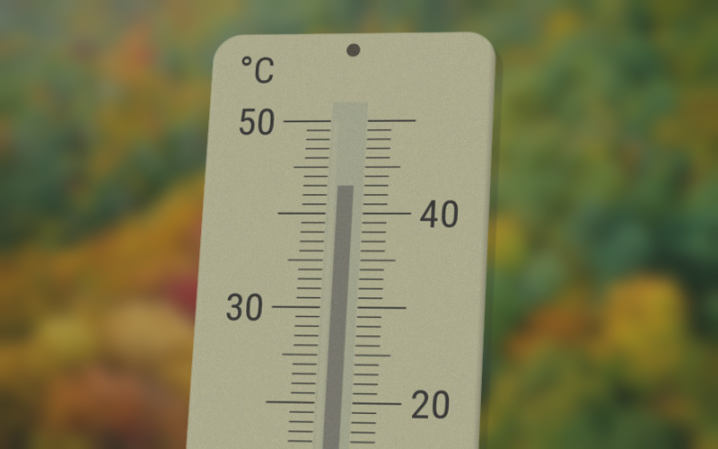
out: 43 °C
